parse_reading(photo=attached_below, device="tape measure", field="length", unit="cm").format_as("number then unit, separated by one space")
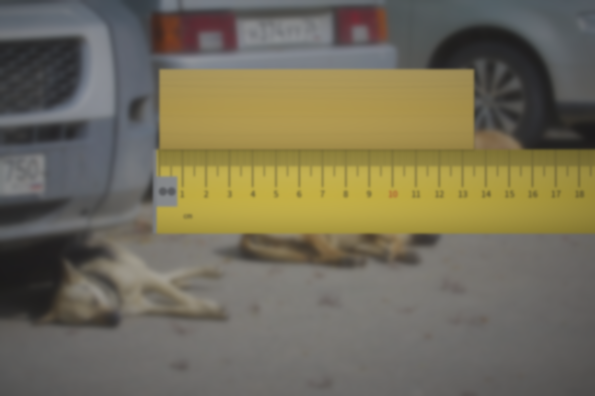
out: 13.5 cm
